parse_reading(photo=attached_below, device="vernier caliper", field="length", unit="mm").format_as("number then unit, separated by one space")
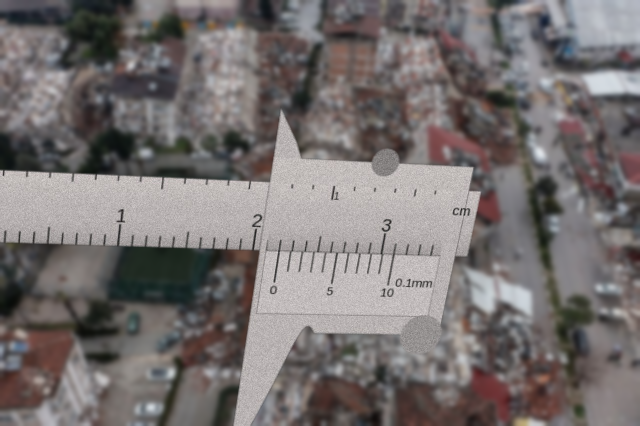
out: 22.0 mm
